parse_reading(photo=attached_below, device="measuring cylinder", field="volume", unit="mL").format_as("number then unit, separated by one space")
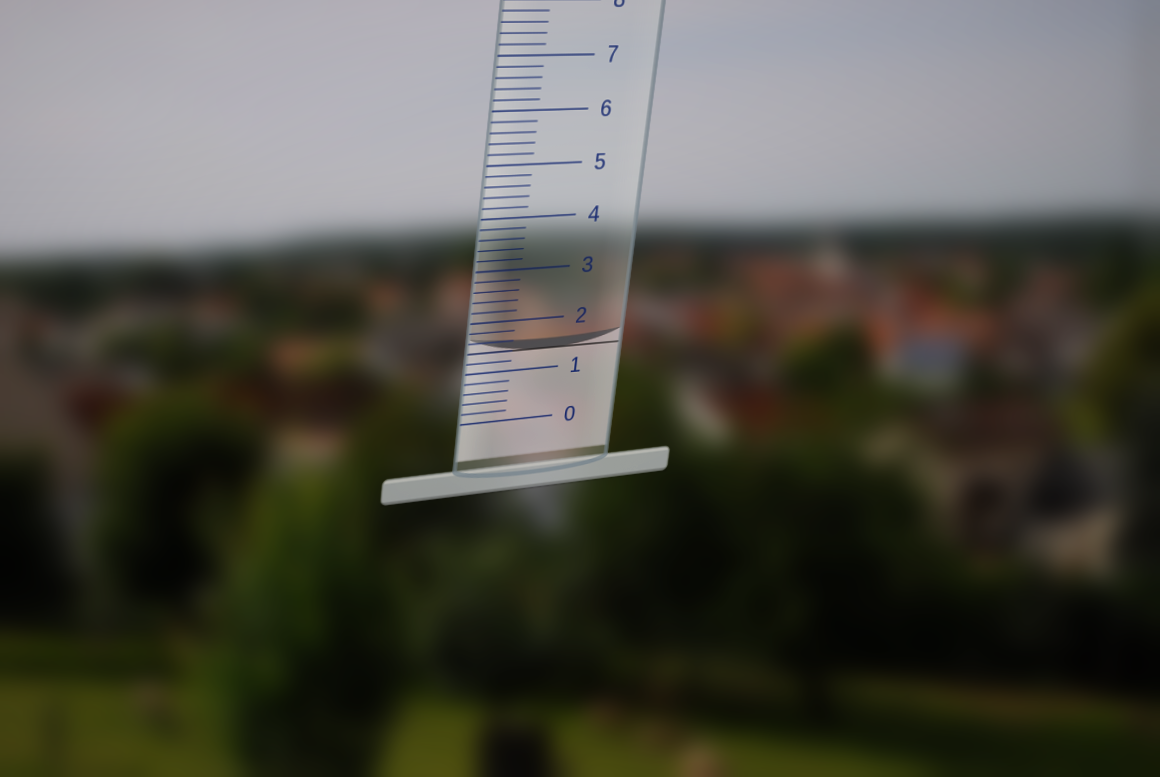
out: 1.4 mL
